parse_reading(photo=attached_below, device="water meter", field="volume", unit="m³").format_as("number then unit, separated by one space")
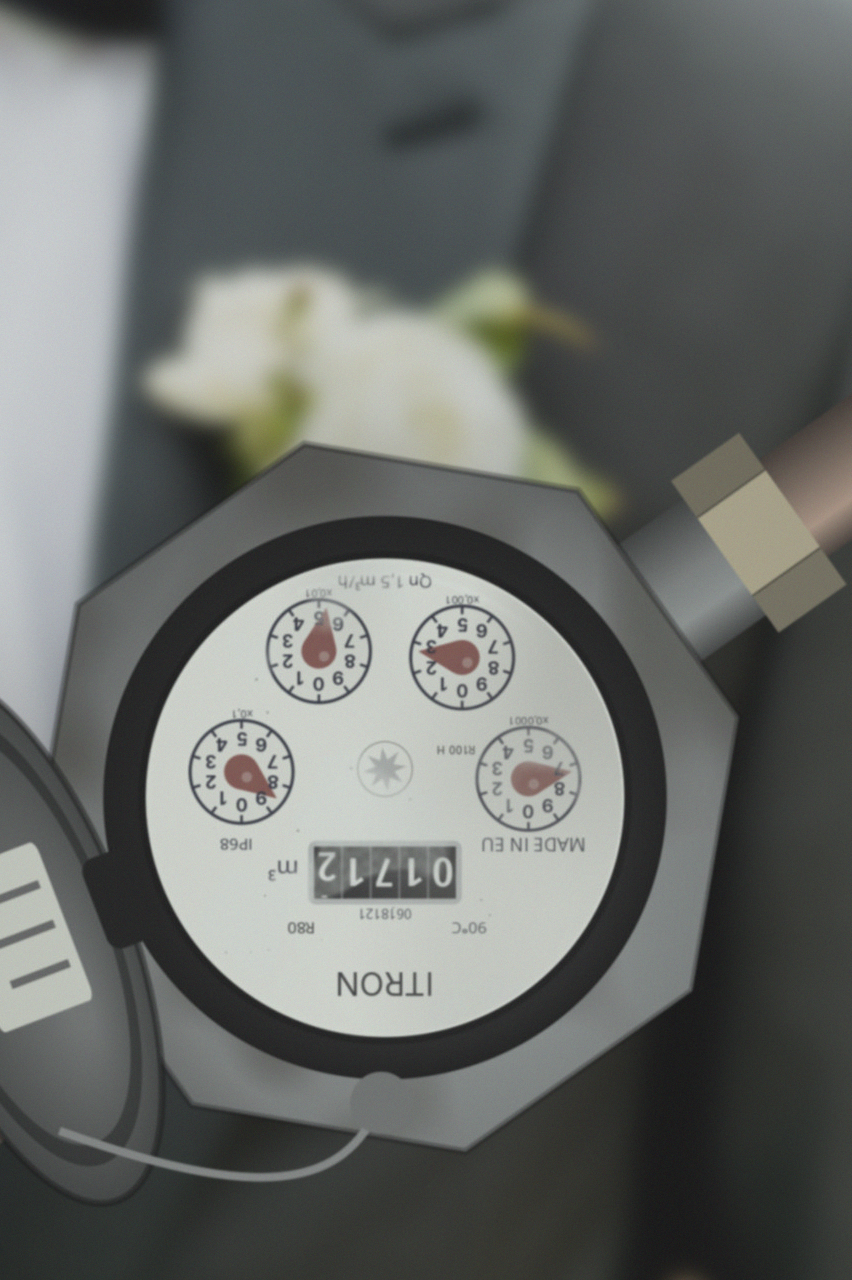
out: 1711.8527 m³
